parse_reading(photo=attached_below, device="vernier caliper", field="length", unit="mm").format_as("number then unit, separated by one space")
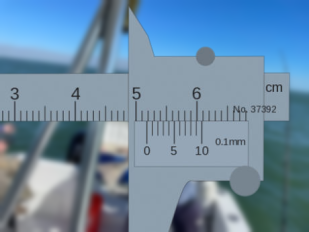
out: 51.8 mm
